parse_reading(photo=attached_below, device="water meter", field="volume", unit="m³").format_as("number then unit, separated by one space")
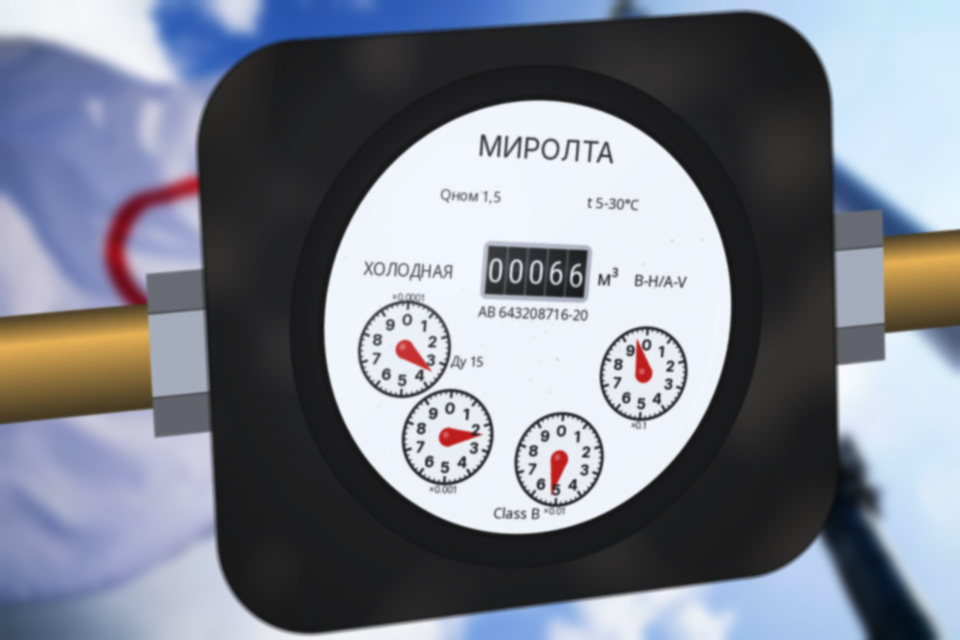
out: 65.9523 m³
